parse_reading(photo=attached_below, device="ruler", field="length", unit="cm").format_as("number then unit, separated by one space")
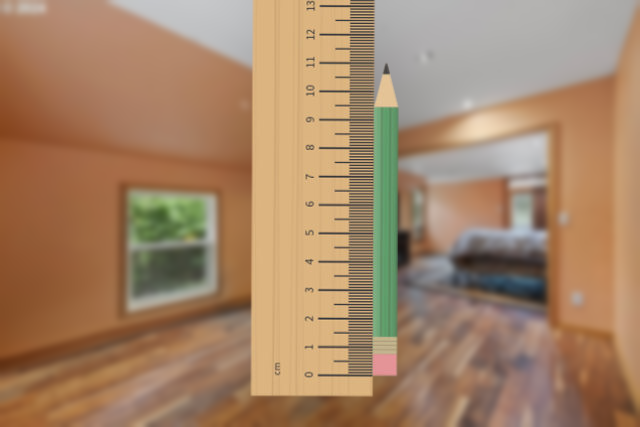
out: 11 cm
